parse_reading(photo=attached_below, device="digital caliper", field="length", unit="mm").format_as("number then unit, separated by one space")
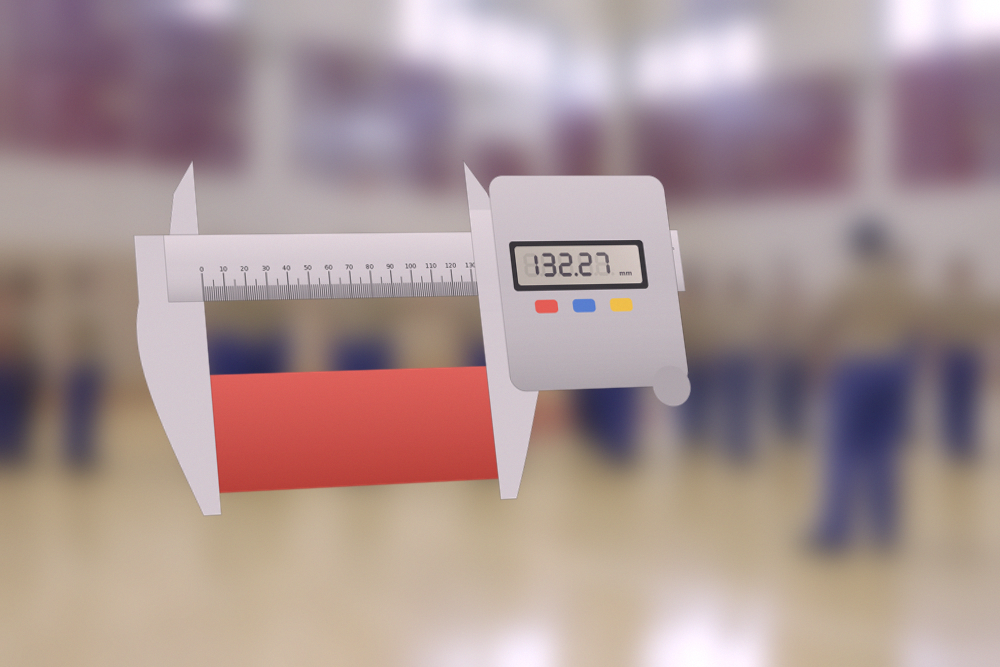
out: 132.27 mm
